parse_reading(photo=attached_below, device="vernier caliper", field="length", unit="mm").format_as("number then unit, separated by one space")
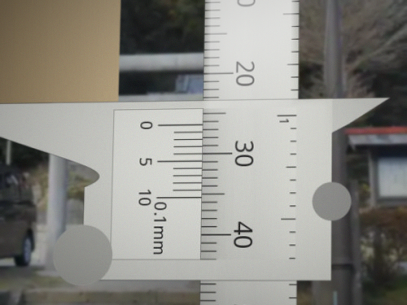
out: 26.4 mm
